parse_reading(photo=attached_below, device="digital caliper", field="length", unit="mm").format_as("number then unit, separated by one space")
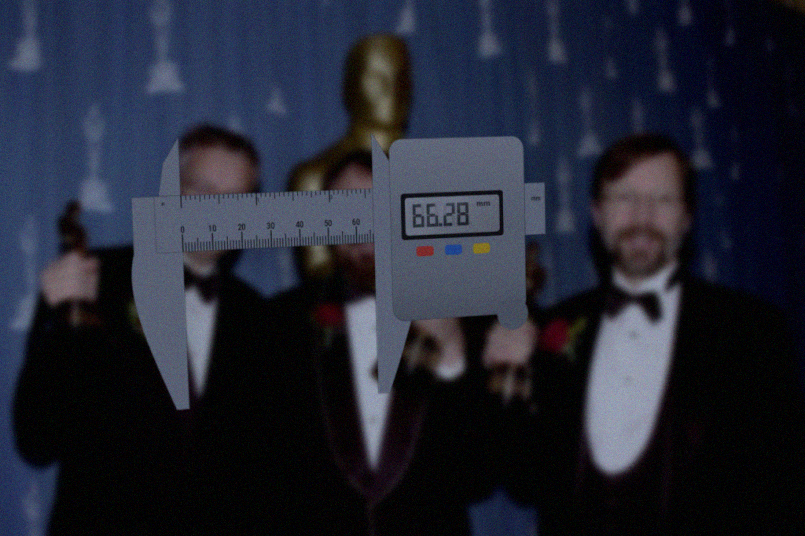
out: 66.28 mm
